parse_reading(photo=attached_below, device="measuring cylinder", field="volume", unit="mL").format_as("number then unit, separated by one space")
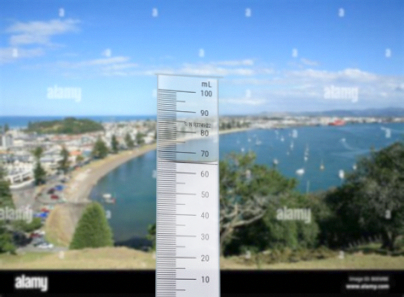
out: 65 mL
